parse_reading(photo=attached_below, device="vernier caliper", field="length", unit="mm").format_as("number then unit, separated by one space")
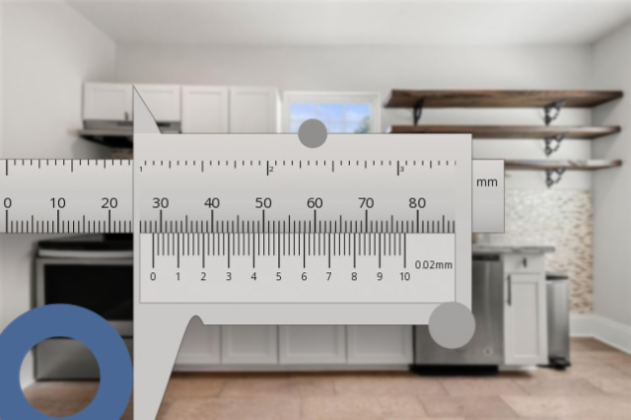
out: 28.5 mm
